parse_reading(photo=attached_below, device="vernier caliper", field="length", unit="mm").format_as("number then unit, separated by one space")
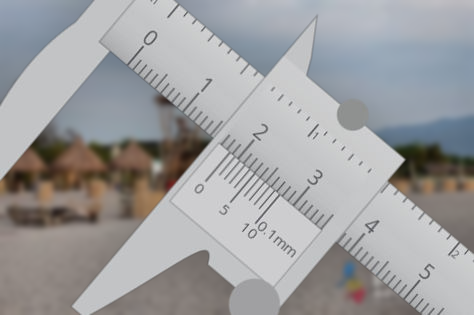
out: 18.6 mm
